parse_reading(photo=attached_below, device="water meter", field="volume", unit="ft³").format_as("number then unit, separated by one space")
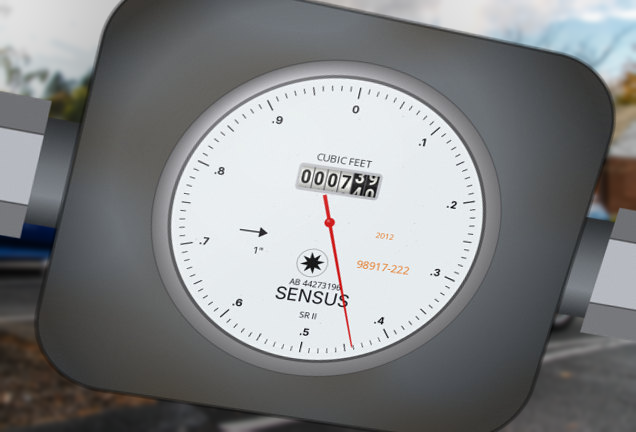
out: 739.44 ft³
